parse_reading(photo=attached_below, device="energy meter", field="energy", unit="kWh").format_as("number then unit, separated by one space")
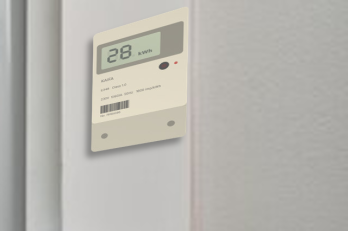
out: 28 kWh
